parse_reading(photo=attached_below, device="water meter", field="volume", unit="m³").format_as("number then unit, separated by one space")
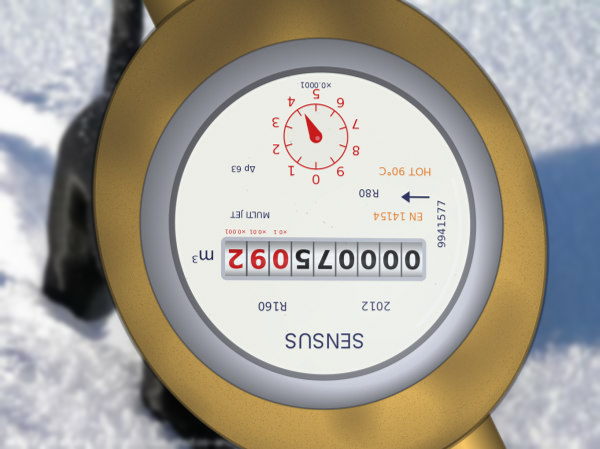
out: 75.0924 m³
